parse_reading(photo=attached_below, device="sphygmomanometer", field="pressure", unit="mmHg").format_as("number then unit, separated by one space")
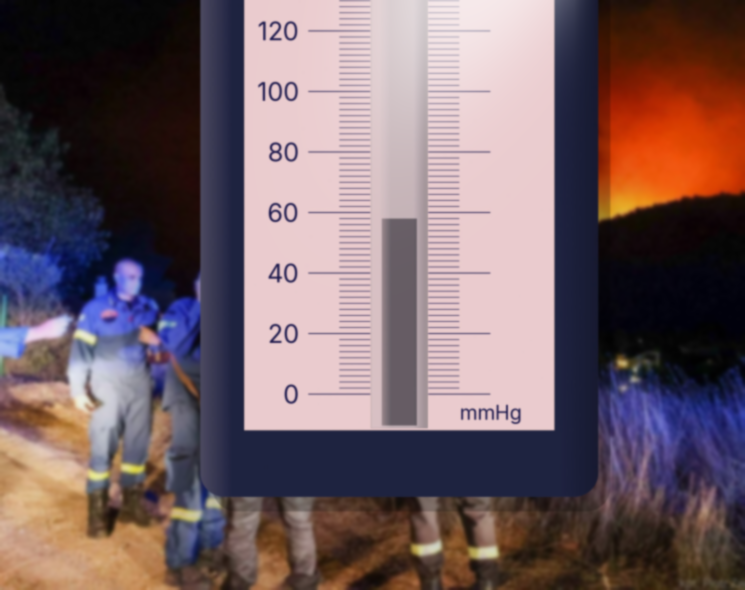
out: 58 mmHg
